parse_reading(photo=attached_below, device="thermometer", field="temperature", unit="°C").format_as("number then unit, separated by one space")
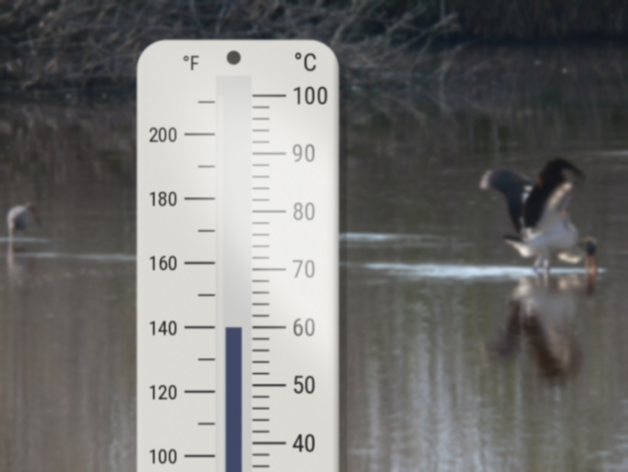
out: 60 °C
